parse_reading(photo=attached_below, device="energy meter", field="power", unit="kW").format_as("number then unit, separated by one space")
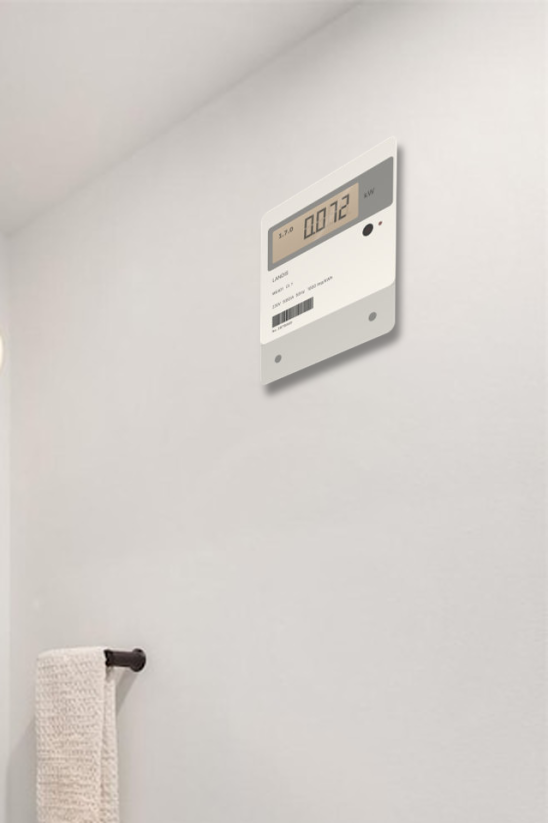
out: 0.072 kW
